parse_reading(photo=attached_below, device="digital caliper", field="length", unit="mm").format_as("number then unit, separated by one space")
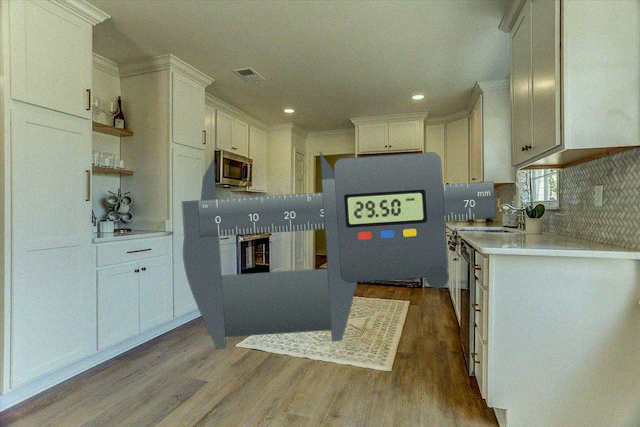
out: 29.50 mm
